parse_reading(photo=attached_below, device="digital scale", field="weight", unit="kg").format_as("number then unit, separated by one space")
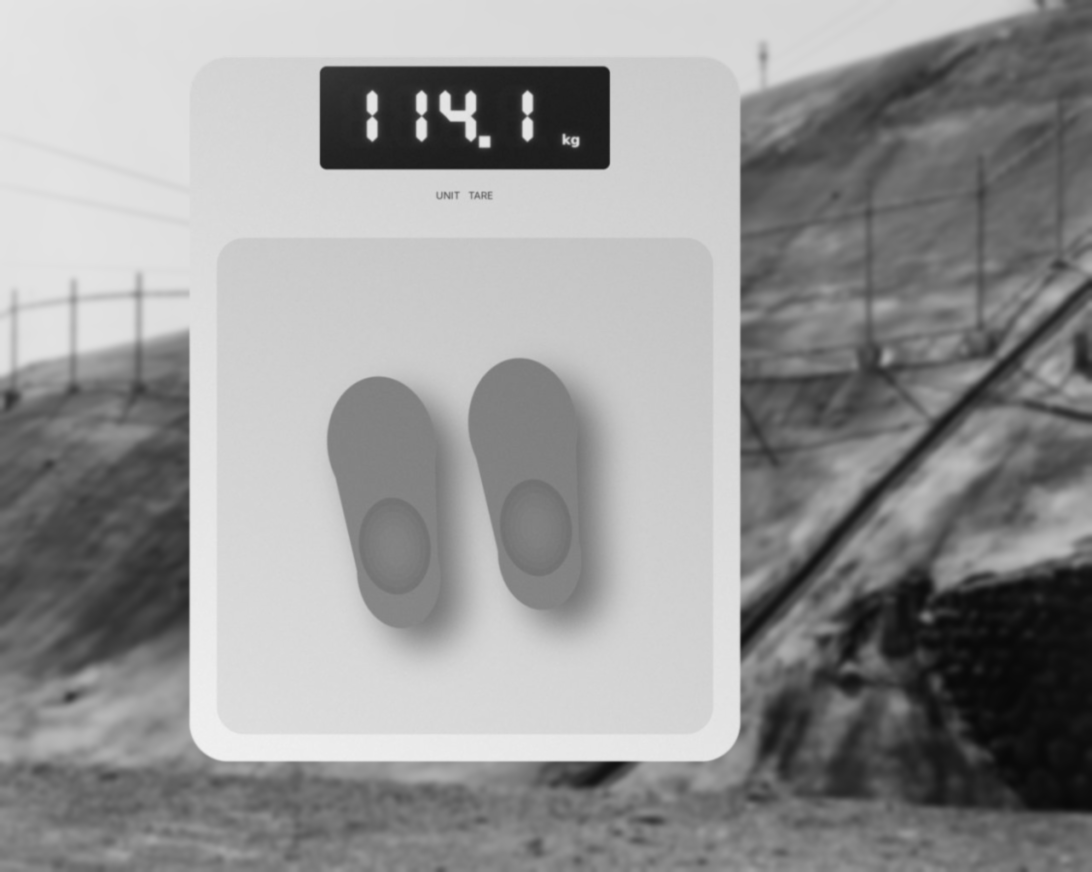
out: 114.1 kg
